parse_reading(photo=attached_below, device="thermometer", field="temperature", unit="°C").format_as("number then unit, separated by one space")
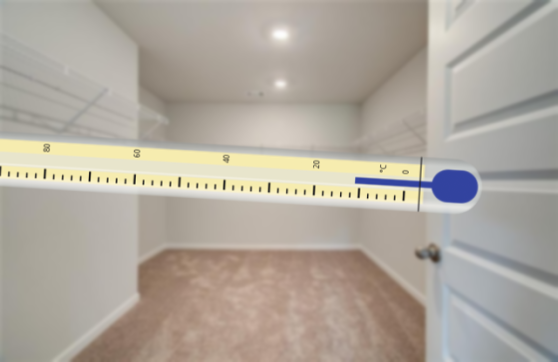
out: 11 °C
